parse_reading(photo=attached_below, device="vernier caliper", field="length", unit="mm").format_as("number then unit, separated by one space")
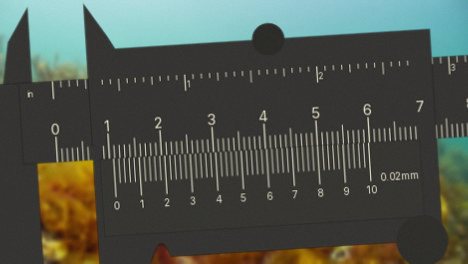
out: 10.8 mm
